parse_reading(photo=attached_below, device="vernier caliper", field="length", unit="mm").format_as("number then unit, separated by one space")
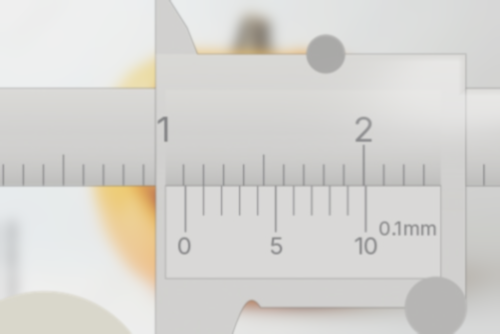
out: 11.1 mm
